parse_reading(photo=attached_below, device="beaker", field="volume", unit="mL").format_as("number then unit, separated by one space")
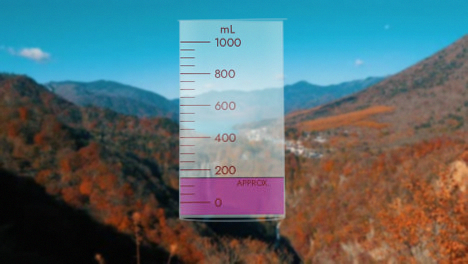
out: 150 mL
